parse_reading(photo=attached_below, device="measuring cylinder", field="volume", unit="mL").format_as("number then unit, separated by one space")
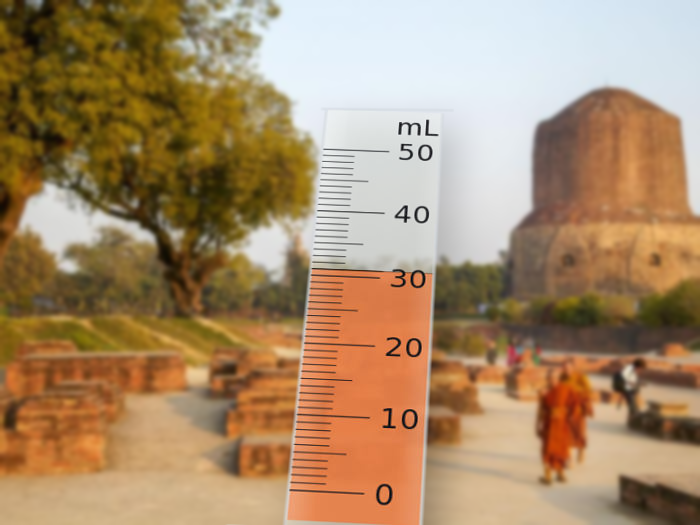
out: 31 mL
